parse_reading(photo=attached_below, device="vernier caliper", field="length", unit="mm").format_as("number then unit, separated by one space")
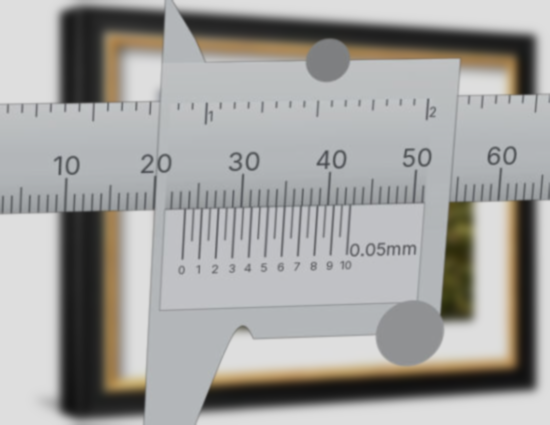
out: 23.6 mm
